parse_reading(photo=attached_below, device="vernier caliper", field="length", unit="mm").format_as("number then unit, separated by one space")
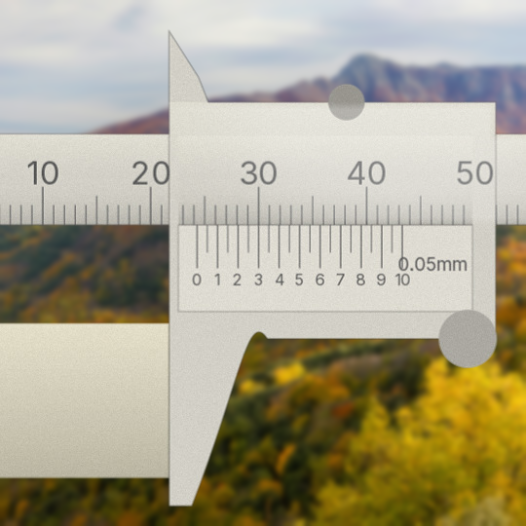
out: 24.3 mm
